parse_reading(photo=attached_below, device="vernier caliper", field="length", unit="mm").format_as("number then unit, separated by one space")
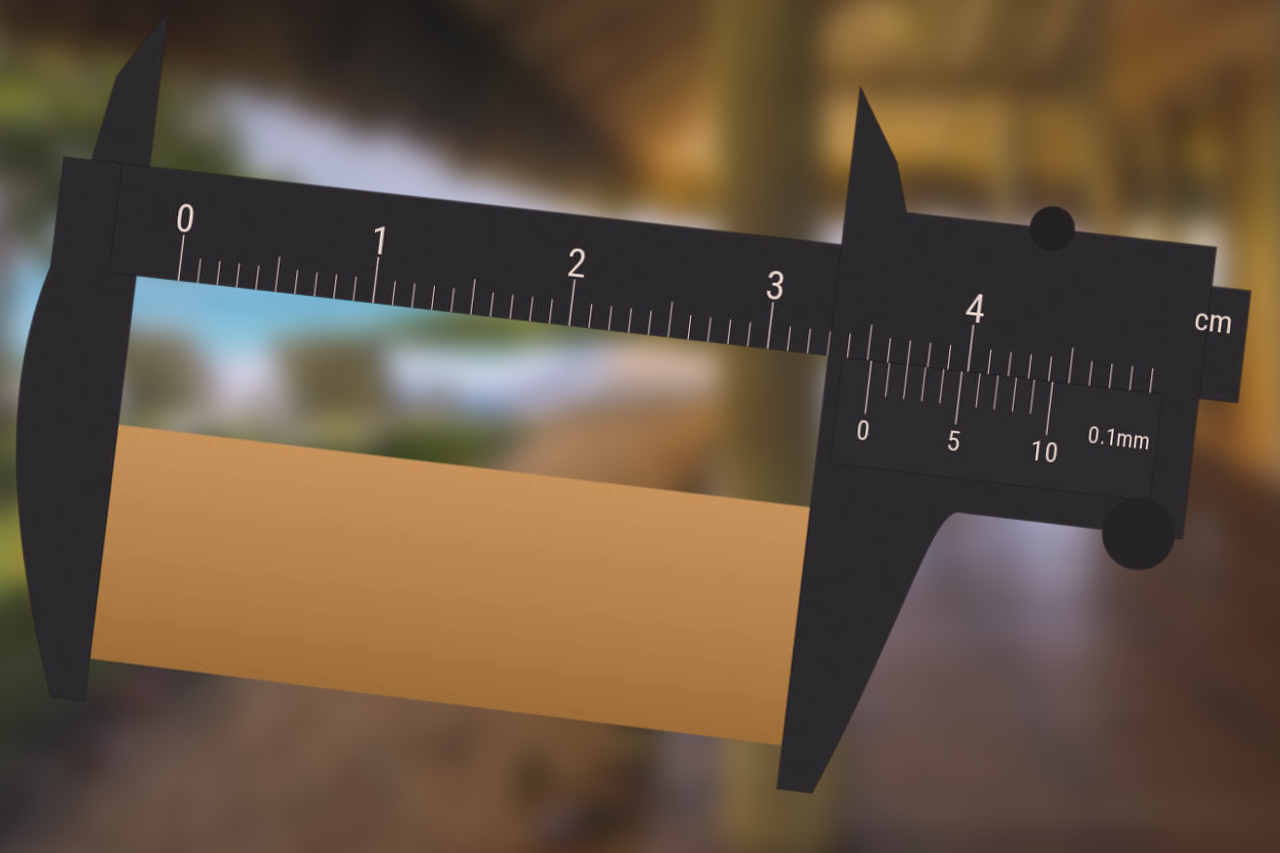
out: 35.2 mm
